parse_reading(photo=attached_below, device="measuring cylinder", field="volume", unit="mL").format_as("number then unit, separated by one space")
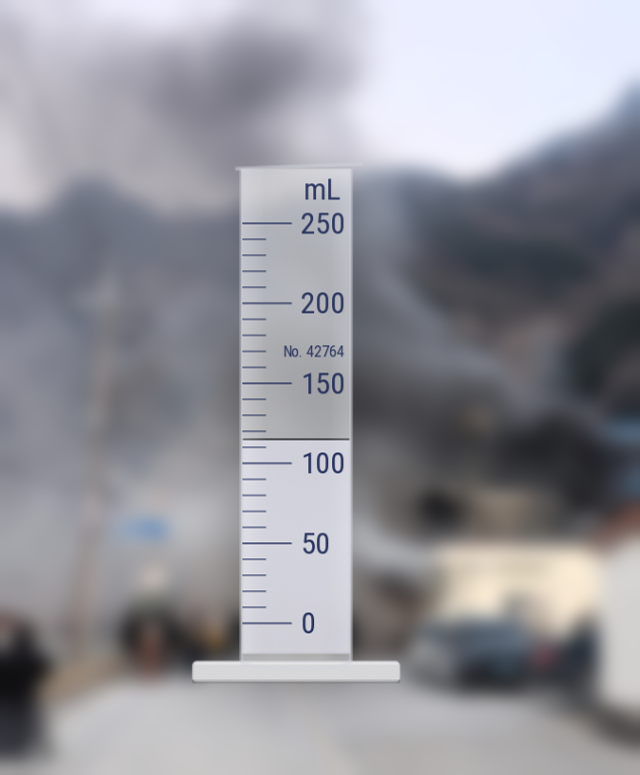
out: 115 mL
